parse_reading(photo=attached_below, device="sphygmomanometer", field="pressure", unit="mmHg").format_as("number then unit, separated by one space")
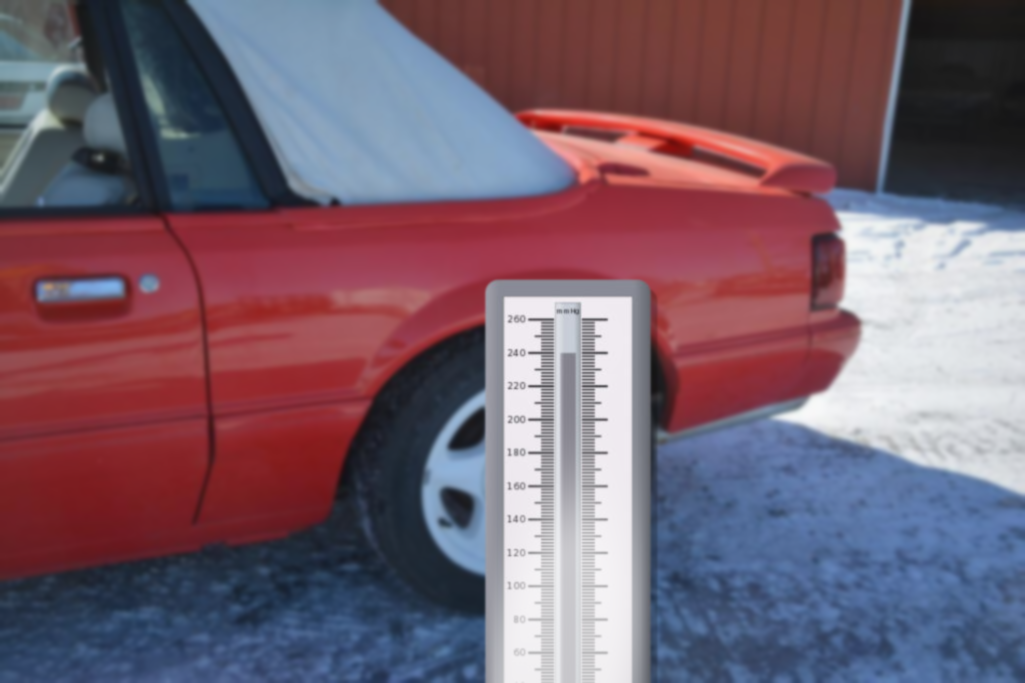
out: 240 mmHg
